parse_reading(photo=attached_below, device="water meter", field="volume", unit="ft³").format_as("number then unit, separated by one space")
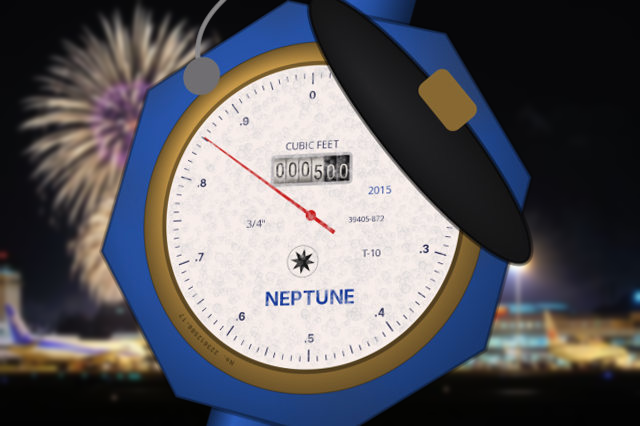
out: 499.85 ft³
